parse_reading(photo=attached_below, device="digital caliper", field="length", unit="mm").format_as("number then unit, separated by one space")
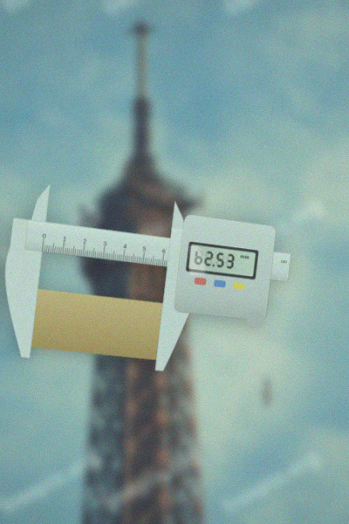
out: 62.53 mm
